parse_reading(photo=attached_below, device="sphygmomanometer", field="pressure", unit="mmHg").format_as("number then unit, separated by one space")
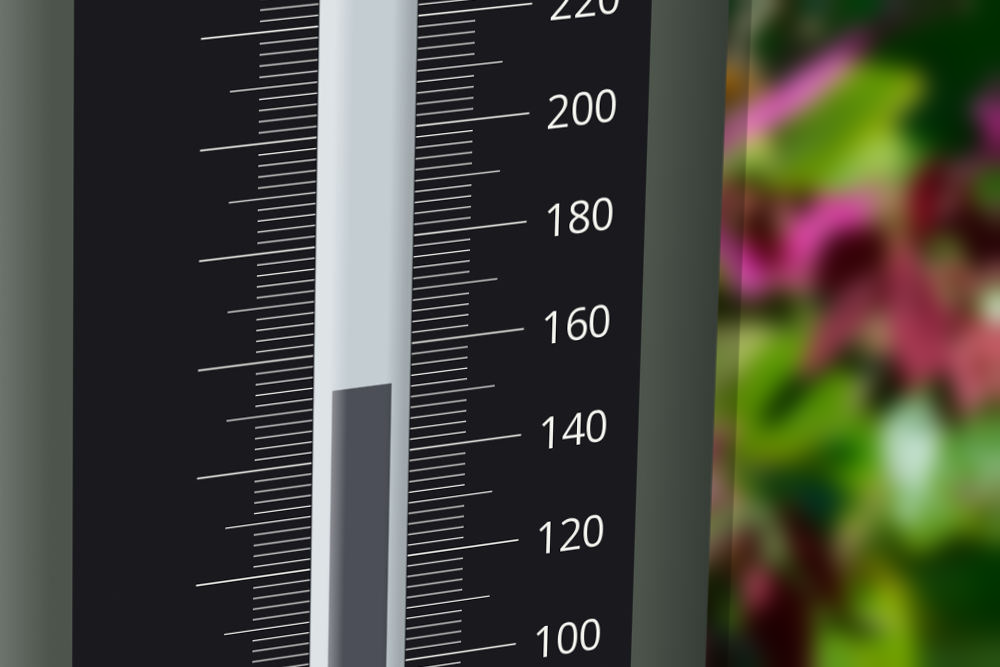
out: 153 mmHg
